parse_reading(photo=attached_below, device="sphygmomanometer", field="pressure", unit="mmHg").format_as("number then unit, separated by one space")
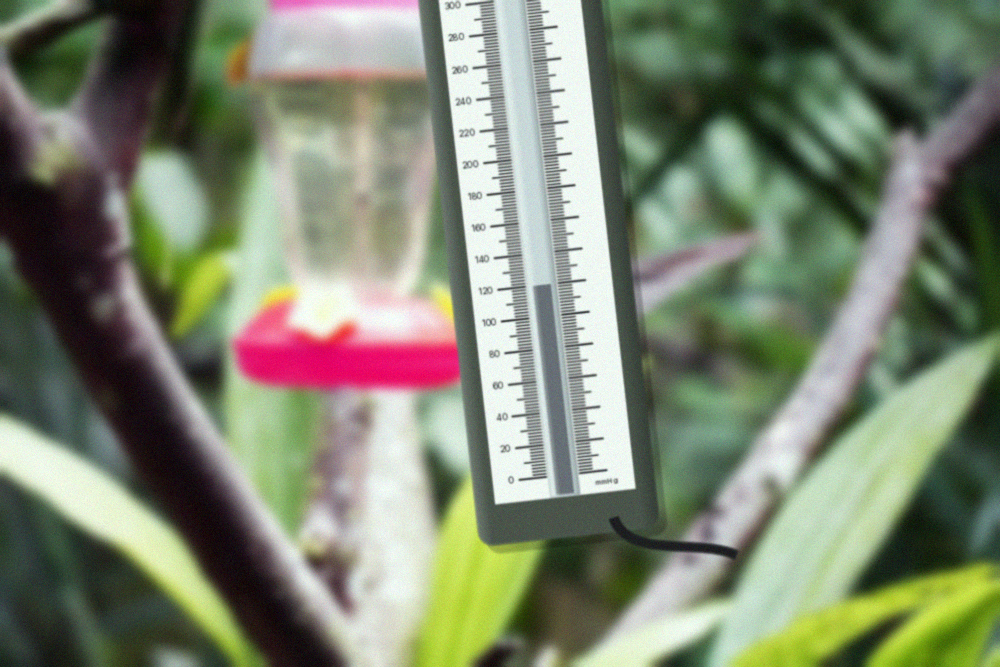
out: 120 mmHg
